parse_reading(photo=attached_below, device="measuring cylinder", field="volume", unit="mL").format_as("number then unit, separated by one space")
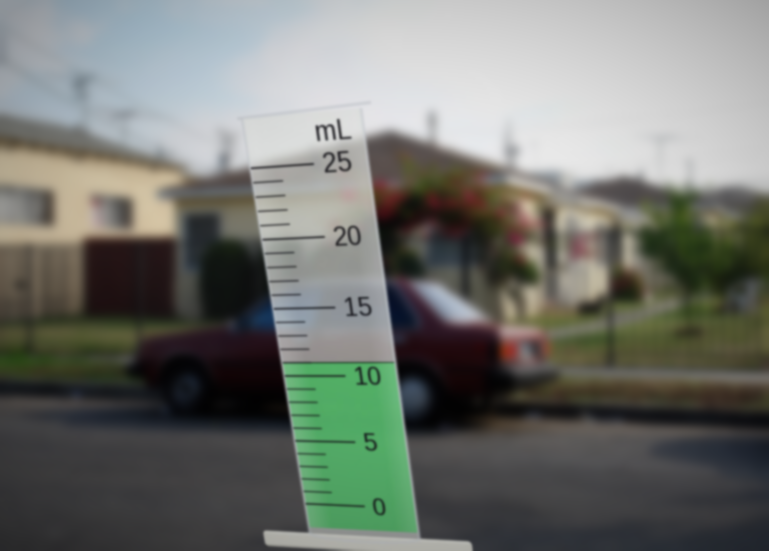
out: 11 mL
